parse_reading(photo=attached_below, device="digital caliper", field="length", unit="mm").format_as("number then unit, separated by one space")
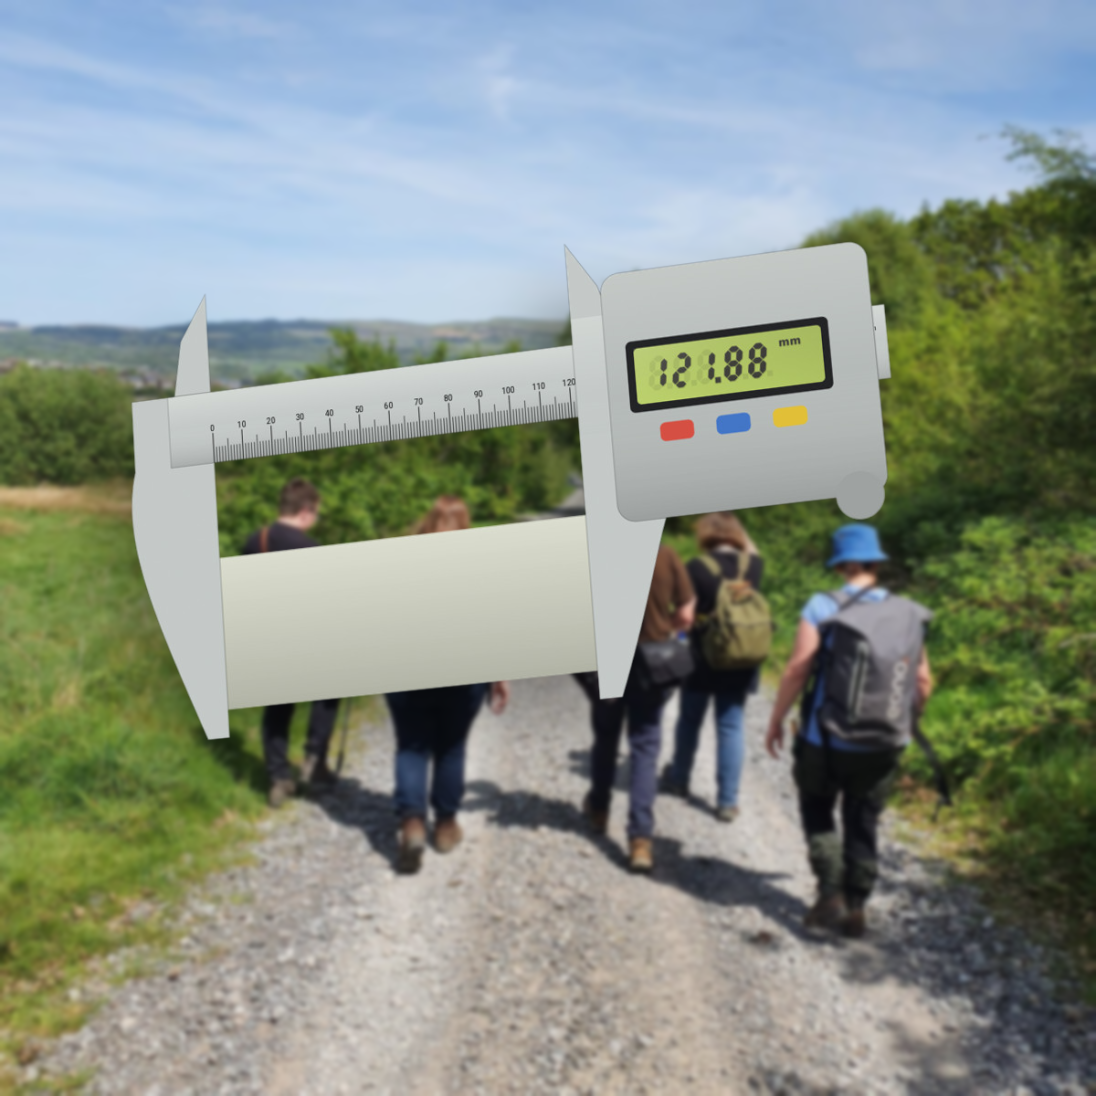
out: 121.88 mm
